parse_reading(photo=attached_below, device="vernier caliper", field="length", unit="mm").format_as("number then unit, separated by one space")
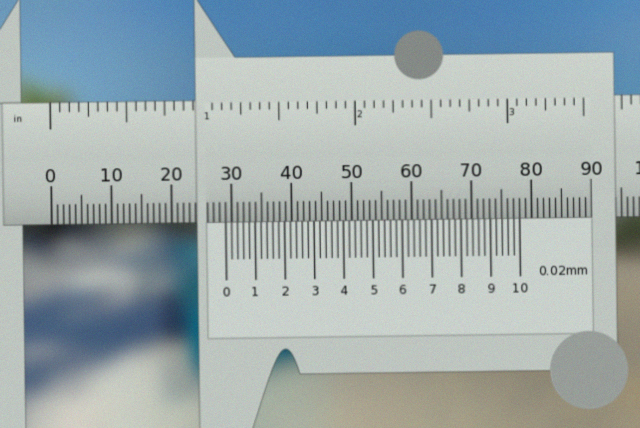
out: 29.0 mm
